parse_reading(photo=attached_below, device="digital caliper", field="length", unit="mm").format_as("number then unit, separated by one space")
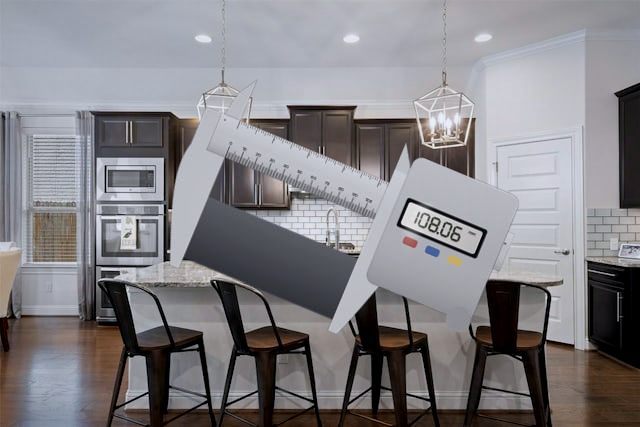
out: 108.06 mm
